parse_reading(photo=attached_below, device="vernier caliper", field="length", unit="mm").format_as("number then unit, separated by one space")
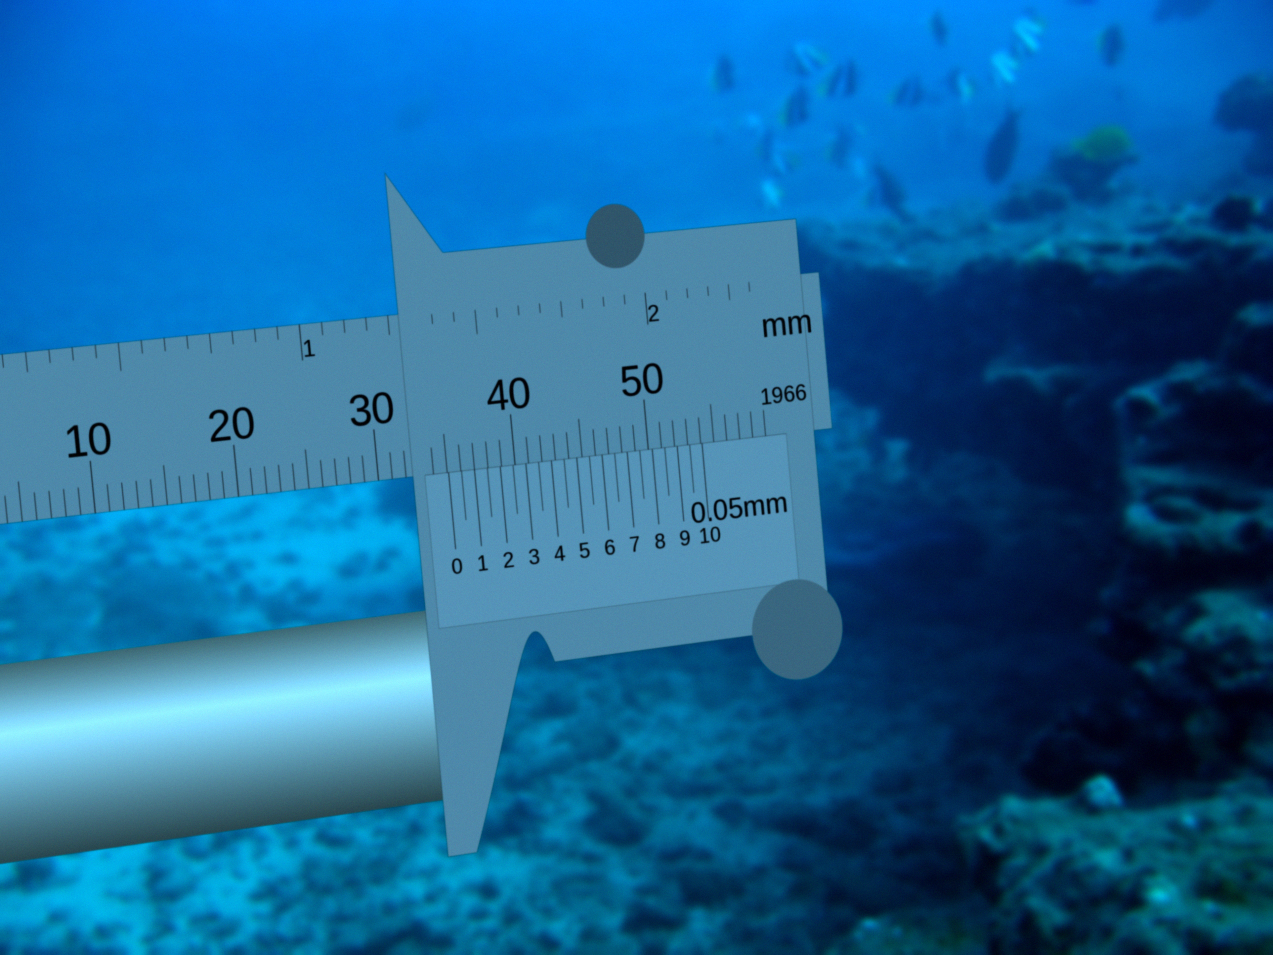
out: 35.1 mm
